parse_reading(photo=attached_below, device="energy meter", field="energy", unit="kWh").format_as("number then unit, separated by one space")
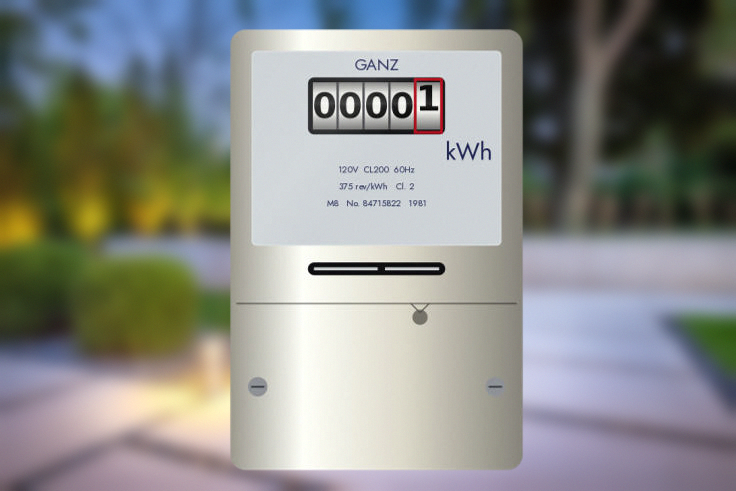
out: 0.1 kWh
